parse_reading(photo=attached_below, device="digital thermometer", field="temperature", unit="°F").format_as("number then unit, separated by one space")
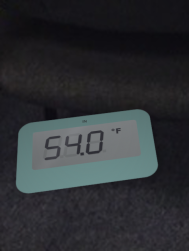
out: 54.0 °F
